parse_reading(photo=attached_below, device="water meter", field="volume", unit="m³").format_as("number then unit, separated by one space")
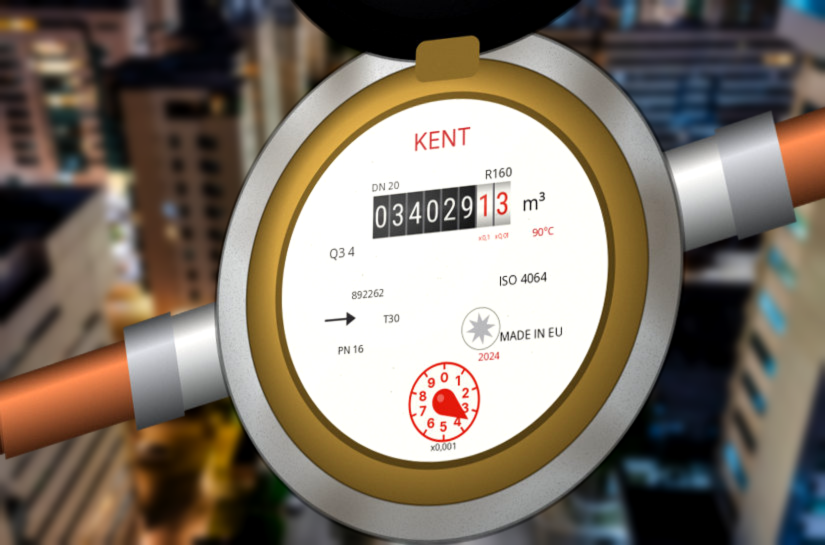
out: 34029.133 m³
